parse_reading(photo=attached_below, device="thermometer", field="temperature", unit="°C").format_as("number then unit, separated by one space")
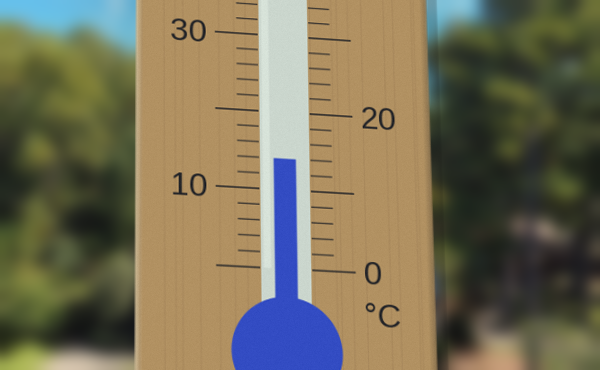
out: 14 °C
